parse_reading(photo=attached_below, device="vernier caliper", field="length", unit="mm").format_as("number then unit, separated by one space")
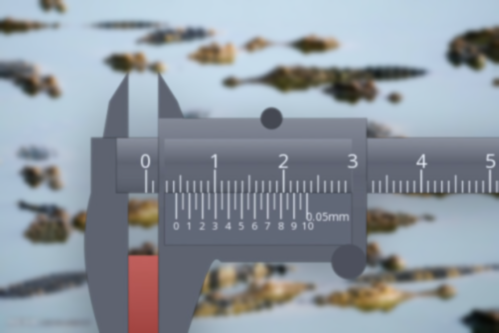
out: 4.4 mm
